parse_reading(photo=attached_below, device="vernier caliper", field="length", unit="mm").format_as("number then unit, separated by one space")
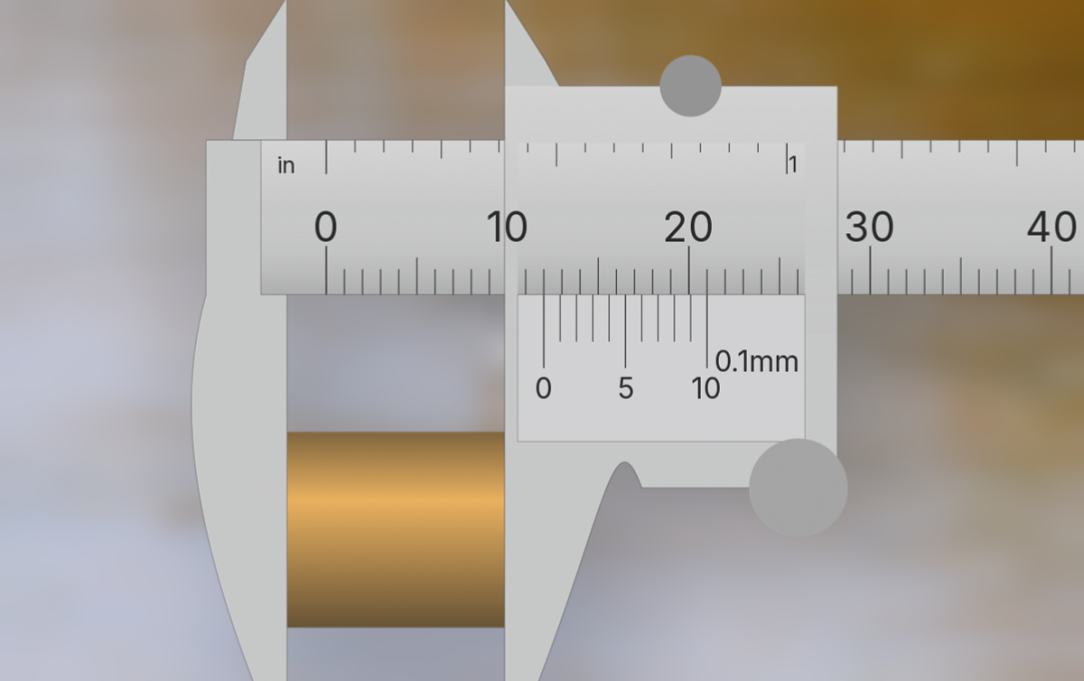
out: 12.0 mm
